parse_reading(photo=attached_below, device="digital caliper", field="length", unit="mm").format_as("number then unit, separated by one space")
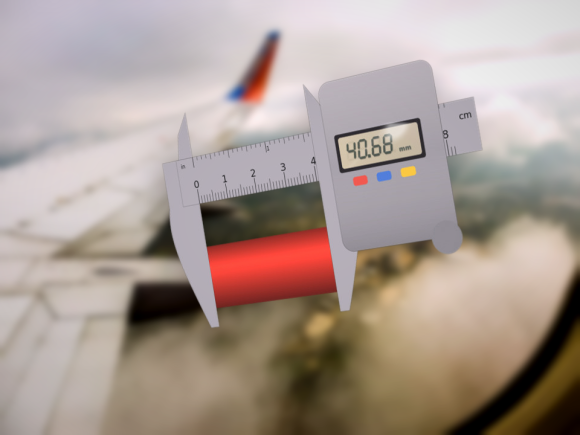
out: 40.68 mm
